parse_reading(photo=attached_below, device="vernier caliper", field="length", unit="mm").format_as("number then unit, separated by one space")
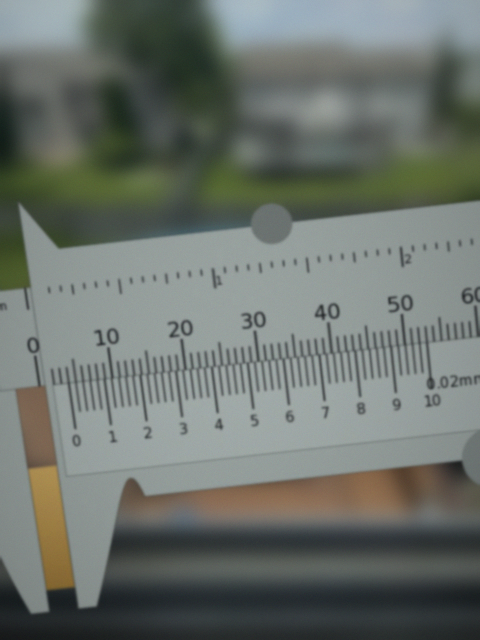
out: 4.0 mm
